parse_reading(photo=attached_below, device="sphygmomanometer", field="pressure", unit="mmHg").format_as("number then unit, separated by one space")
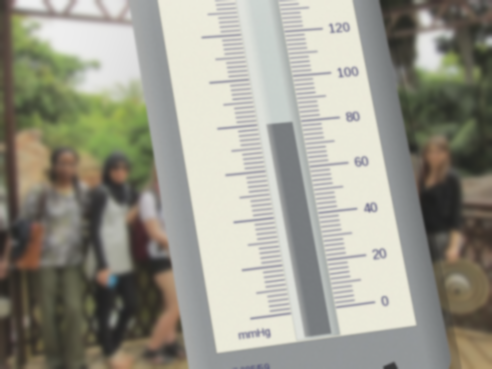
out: 80 mmHg
